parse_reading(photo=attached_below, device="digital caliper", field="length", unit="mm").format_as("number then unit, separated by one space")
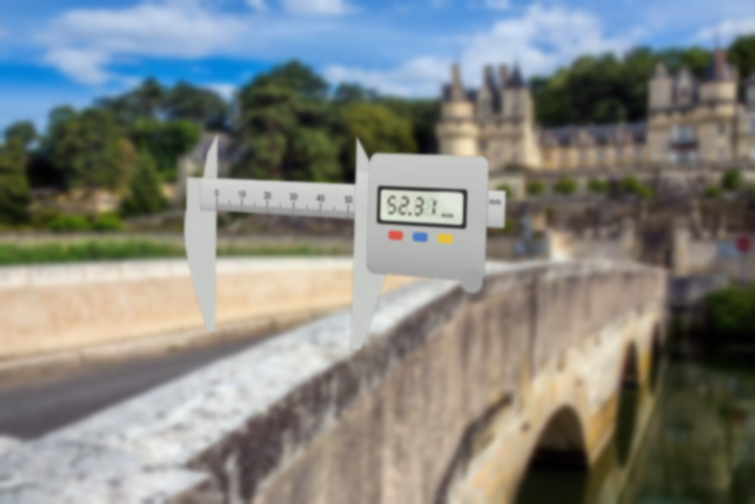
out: 52.31 mm
